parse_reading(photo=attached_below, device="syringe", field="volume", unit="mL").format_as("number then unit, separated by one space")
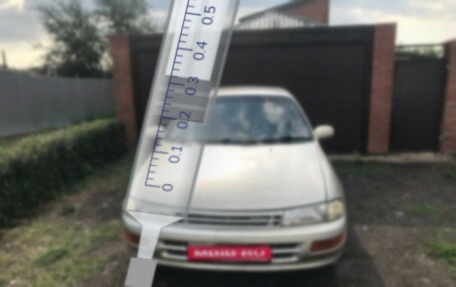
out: 0.2 mL
